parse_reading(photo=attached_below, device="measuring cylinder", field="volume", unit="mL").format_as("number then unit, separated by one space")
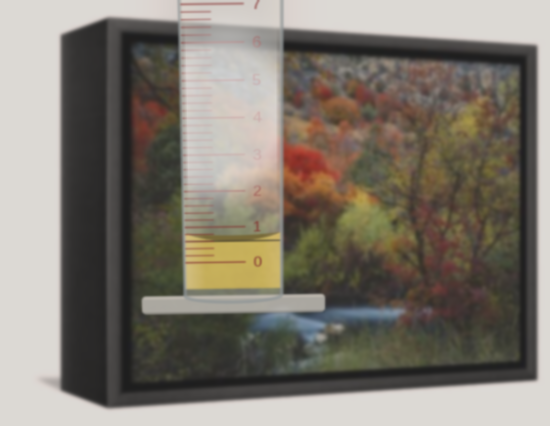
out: 0.6 mL
